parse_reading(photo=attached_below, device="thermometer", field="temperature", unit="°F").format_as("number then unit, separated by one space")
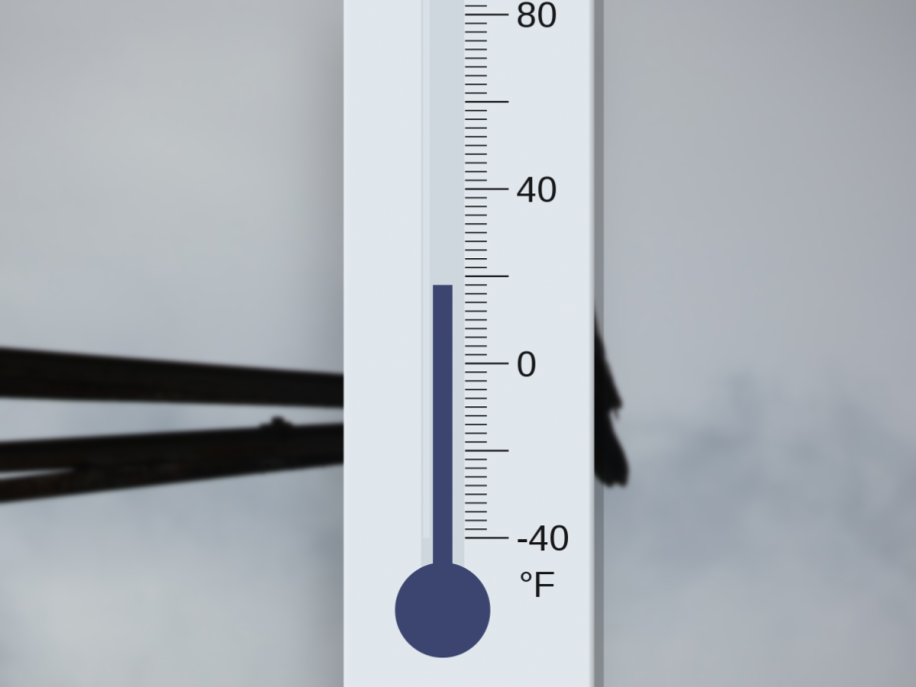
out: 18 °F
